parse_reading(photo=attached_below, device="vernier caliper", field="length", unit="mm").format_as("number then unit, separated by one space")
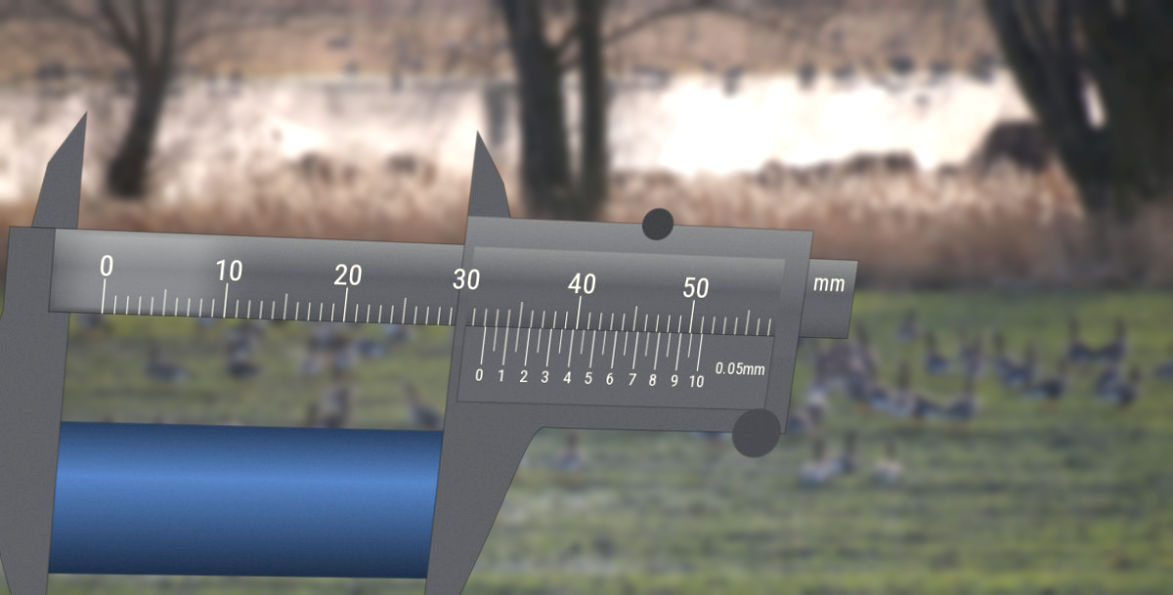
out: 32.1 mm
